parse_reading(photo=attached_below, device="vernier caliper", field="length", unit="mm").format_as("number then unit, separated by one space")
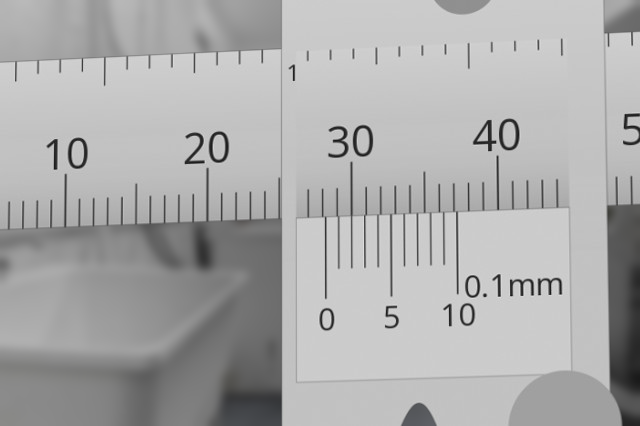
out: 28.2 mm
